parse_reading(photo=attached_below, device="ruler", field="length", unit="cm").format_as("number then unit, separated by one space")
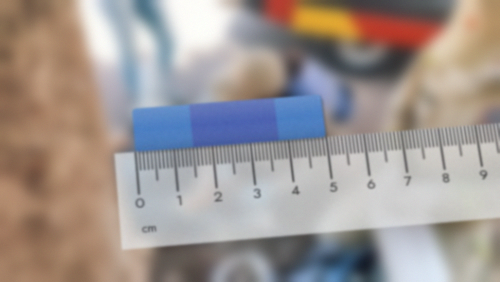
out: 5 cm
